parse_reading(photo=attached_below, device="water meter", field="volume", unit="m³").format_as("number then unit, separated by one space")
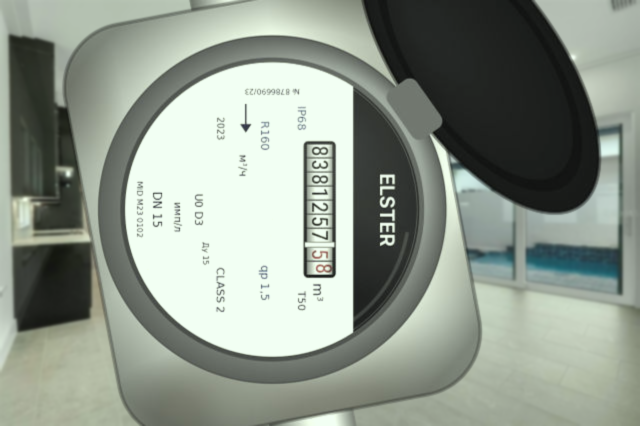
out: 8381257.58 m³
